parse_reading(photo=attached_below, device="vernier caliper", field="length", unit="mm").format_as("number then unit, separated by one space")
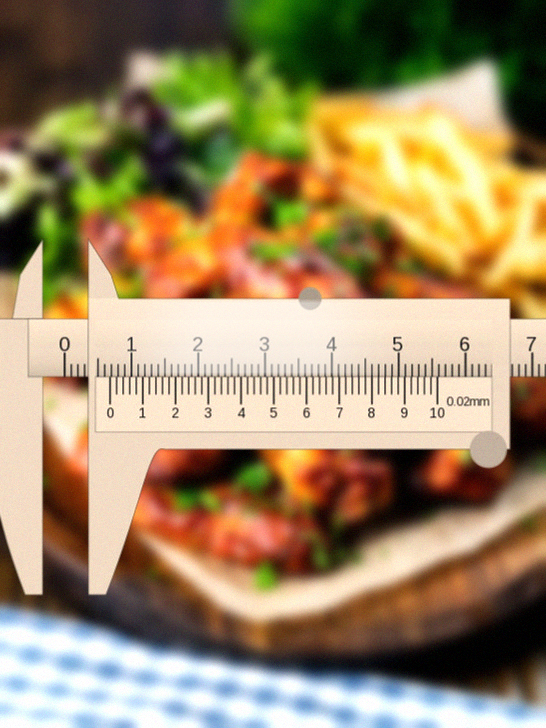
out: 6.8 mm
